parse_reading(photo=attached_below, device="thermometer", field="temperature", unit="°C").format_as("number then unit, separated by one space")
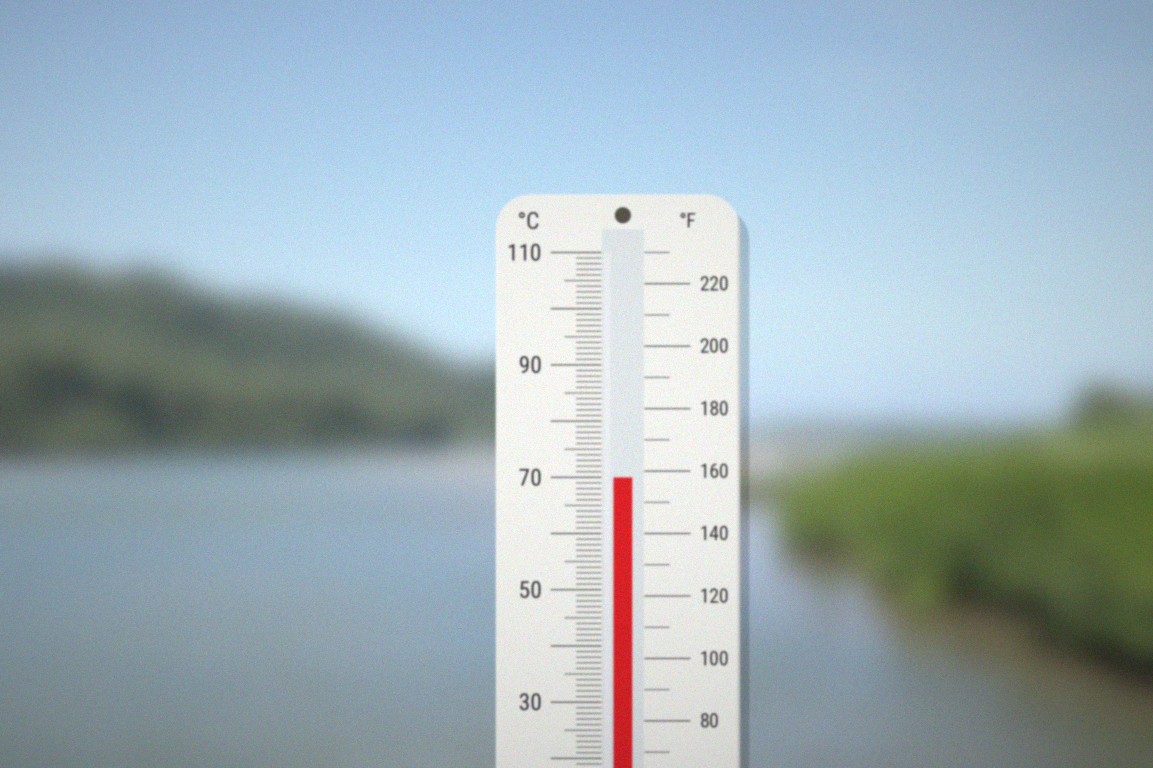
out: 70 °C
